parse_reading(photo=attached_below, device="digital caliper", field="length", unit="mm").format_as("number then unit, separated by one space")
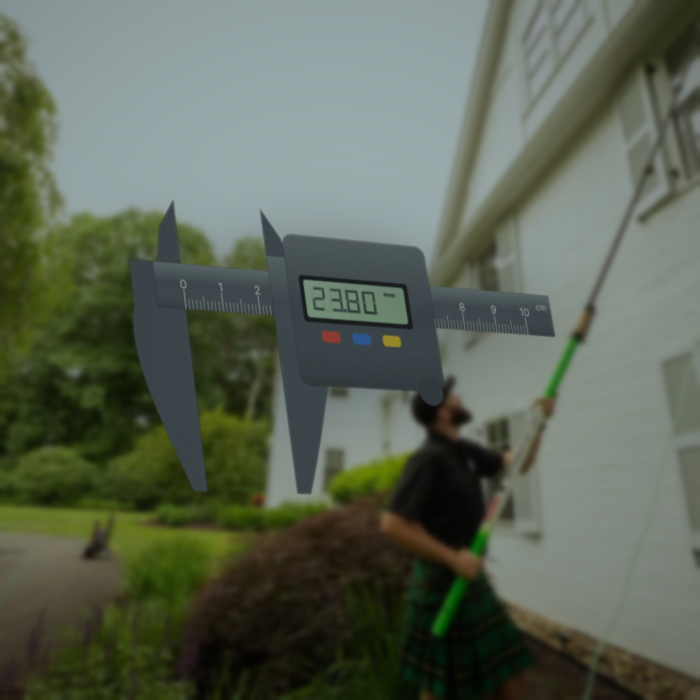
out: 23.80 mm
